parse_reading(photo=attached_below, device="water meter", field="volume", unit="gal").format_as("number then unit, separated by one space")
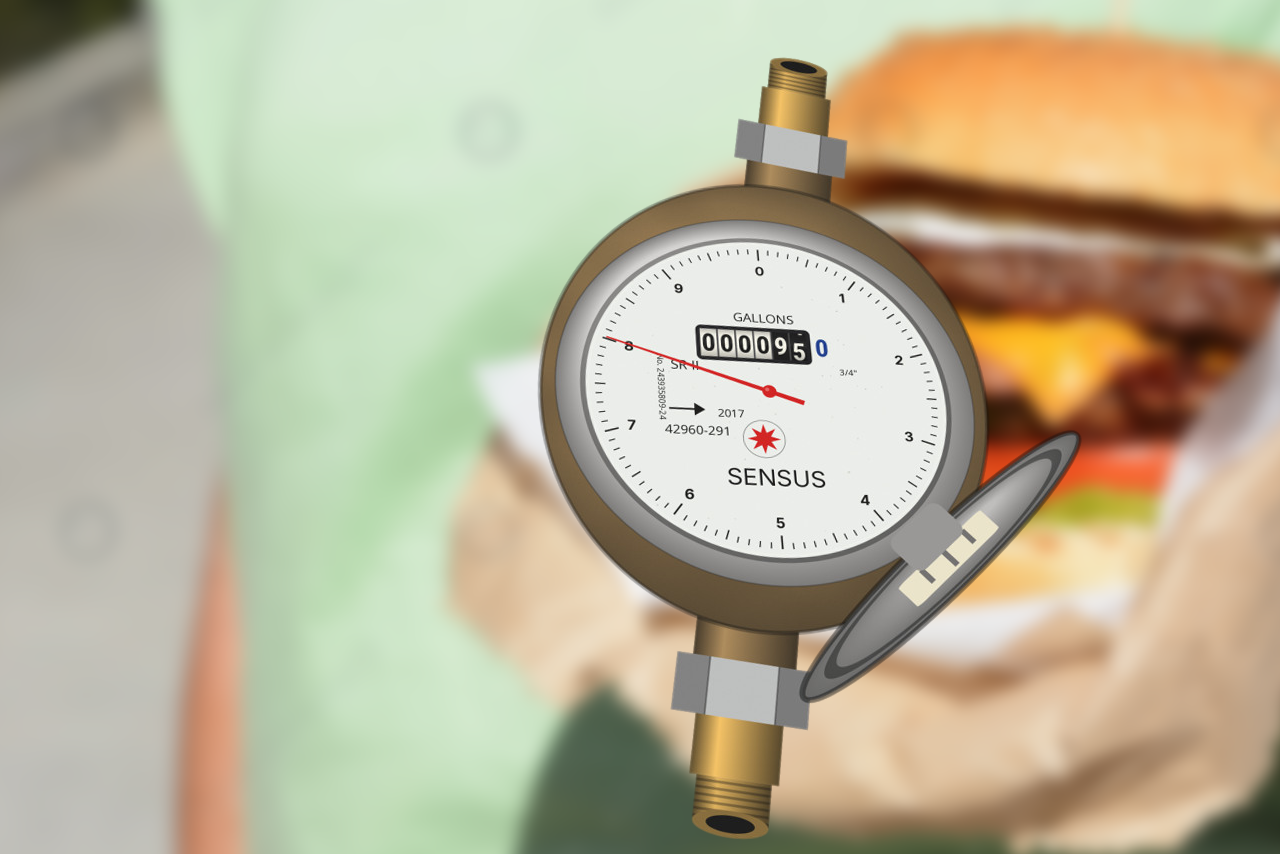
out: 948.0 gal
